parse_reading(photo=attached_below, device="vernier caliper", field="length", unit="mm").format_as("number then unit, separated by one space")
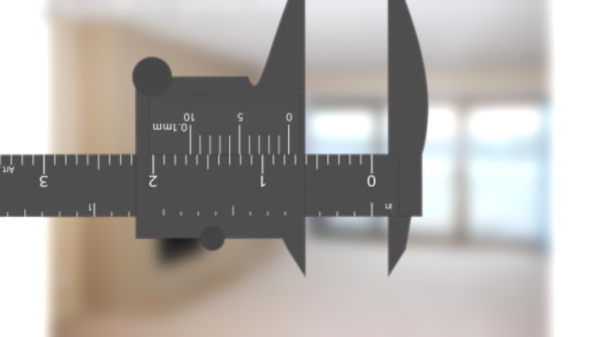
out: 7.6 mm
